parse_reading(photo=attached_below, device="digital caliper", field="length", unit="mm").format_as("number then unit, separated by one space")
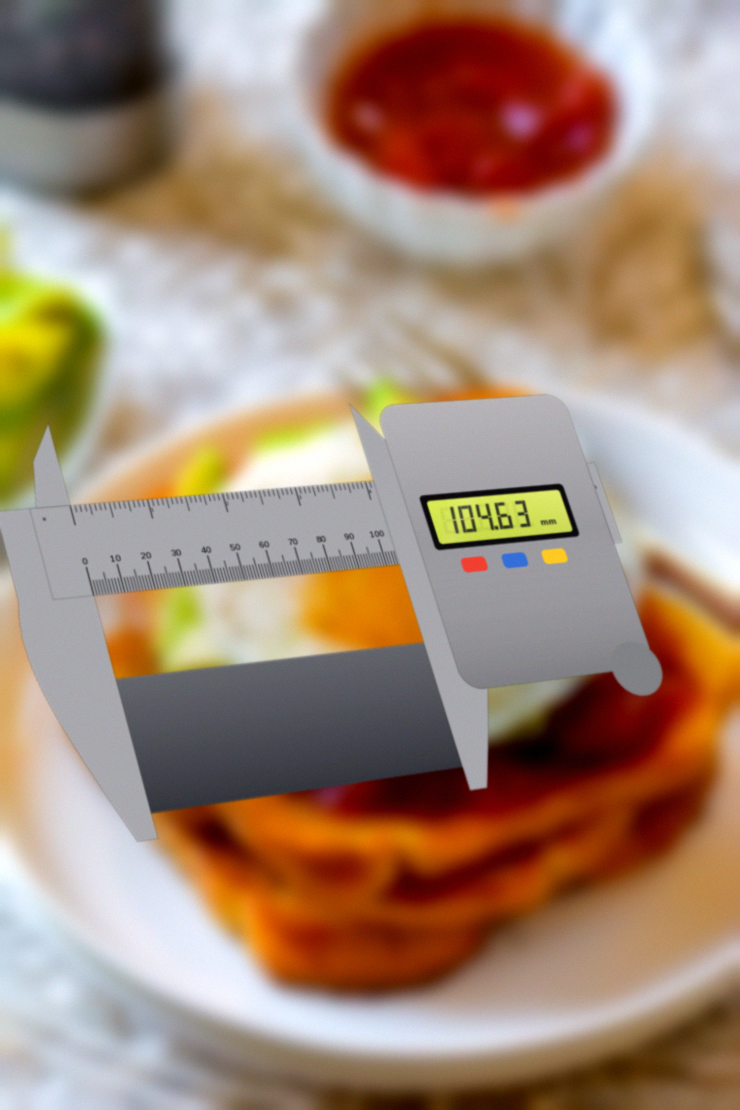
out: 104.63 mm
